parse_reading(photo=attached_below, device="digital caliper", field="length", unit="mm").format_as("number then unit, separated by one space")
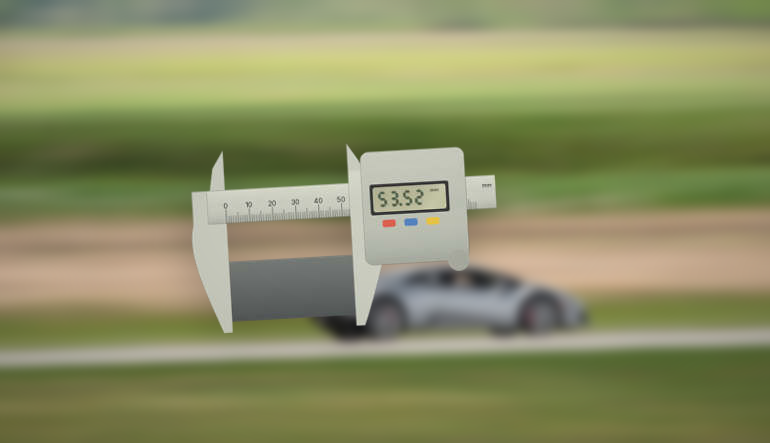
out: 53.52 mm
